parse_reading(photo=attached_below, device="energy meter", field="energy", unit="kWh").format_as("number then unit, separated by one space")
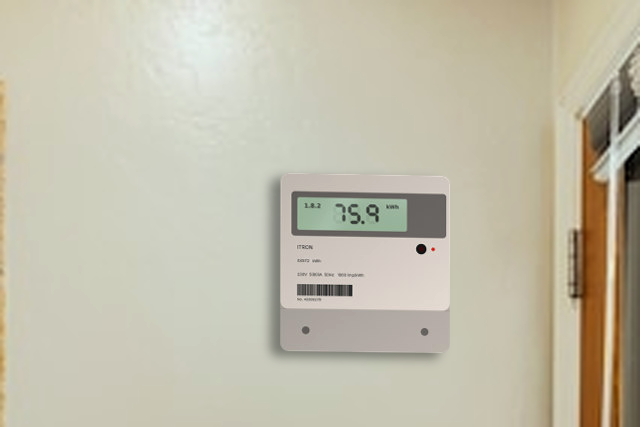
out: 75.9 kWh
